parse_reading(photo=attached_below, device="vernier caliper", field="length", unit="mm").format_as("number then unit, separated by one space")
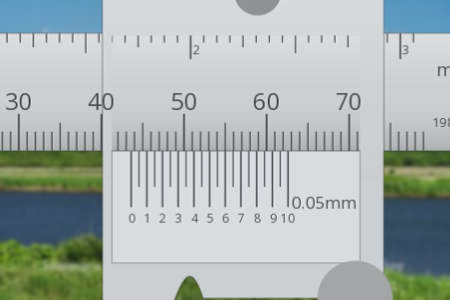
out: 43.6 mm
